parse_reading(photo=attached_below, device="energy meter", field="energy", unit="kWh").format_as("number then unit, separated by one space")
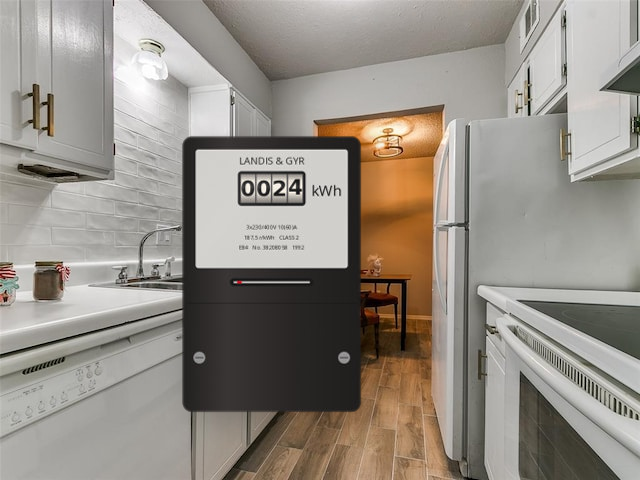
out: 24 kWh
